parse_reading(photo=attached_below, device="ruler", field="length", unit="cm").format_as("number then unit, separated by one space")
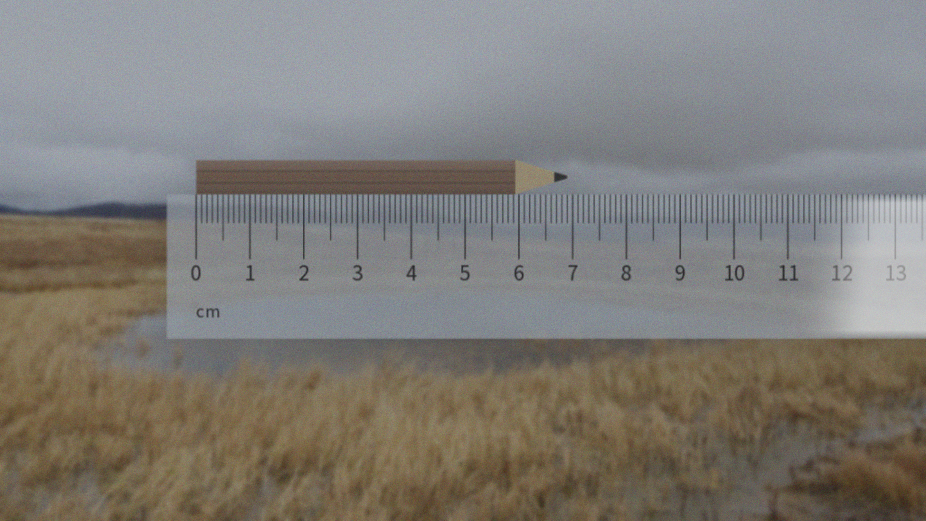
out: 6.9 cm
